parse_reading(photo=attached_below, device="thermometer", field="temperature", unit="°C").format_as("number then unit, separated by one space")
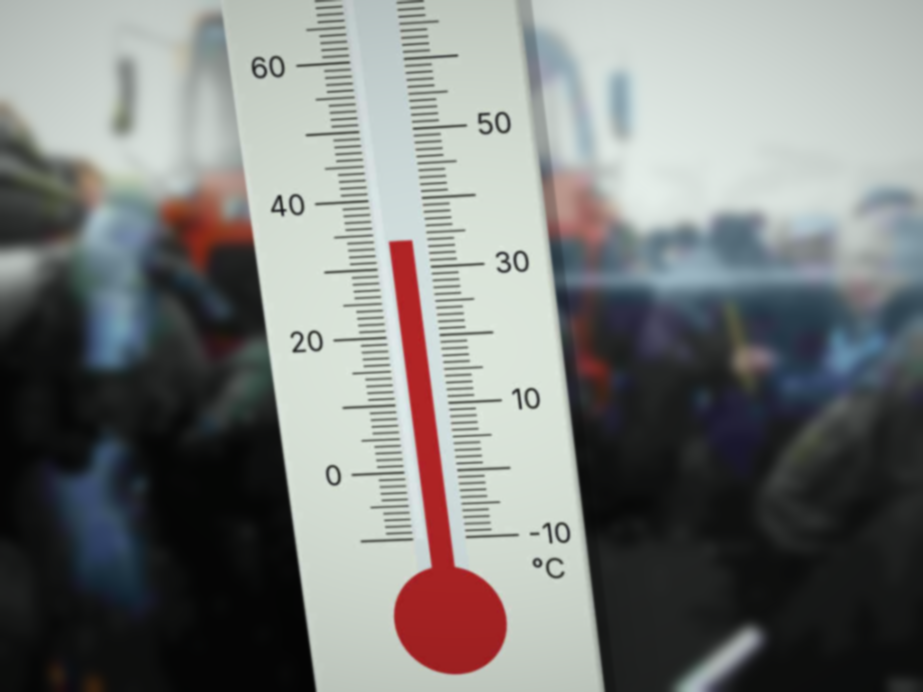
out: 34 °C
